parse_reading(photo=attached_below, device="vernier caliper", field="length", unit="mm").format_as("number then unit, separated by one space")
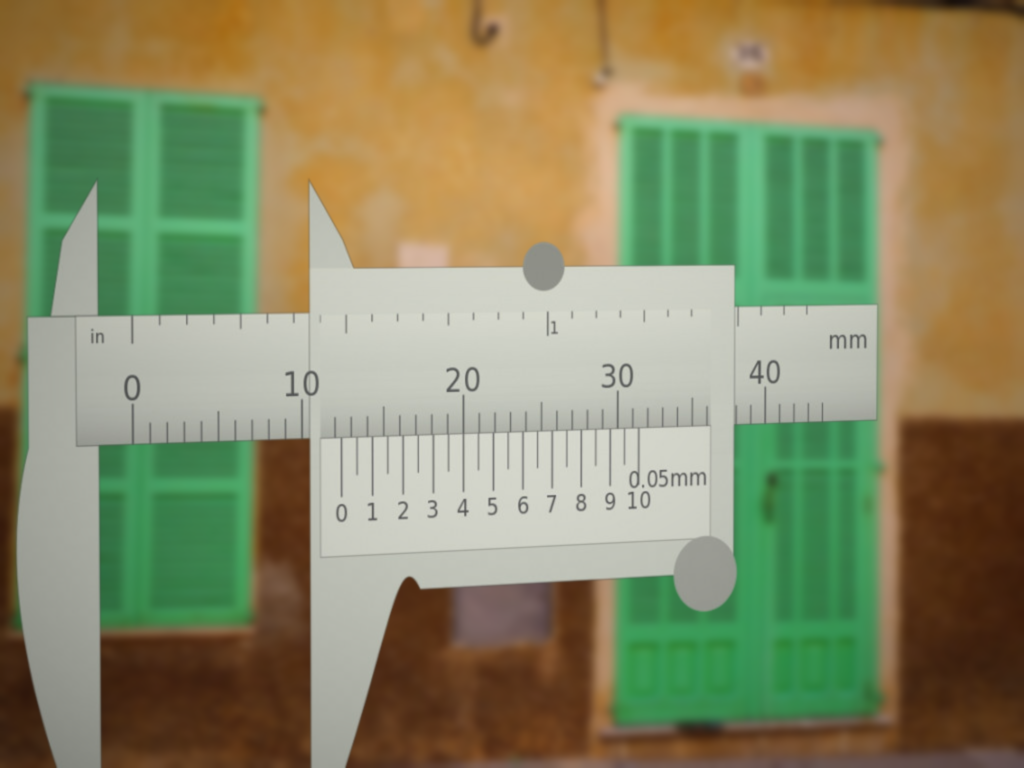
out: 12.4 mm
